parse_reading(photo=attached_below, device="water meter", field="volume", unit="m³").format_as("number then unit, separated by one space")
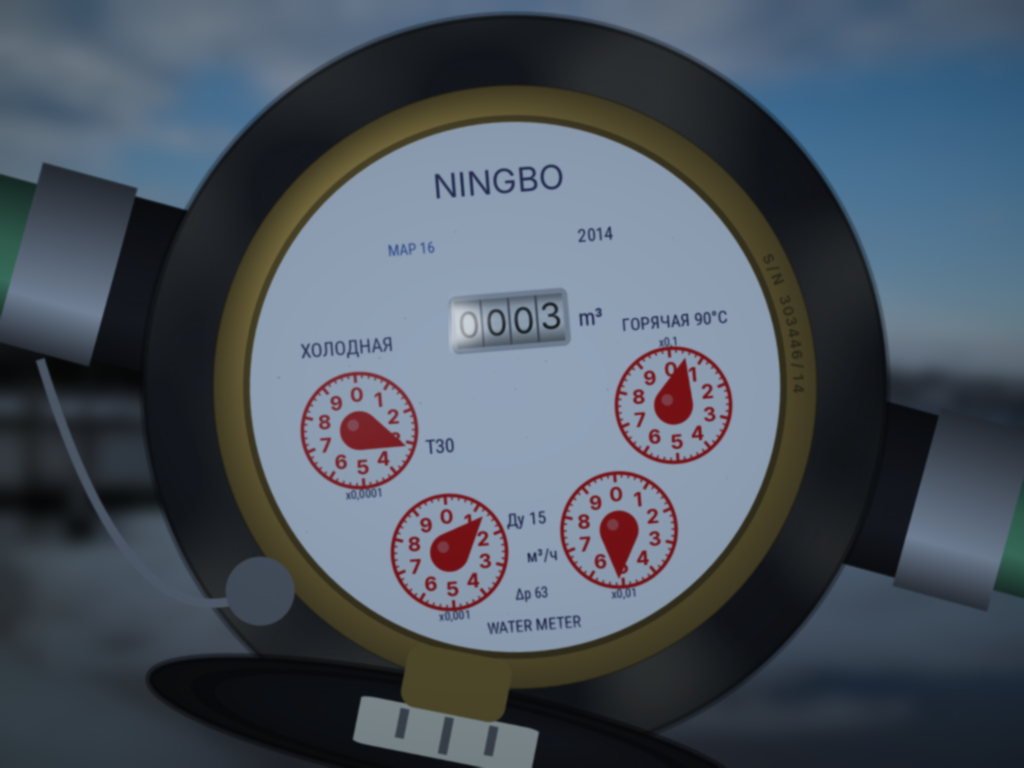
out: 3.0513 m³
